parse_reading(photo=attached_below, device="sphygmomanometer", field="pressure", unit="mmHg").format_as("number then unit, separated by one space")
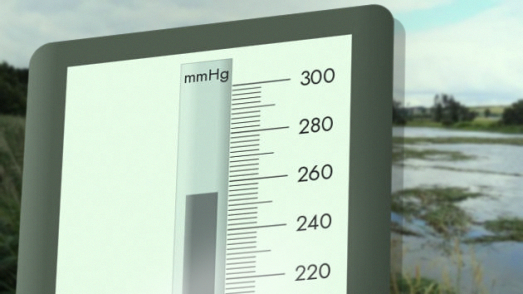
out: 256 mmHg
